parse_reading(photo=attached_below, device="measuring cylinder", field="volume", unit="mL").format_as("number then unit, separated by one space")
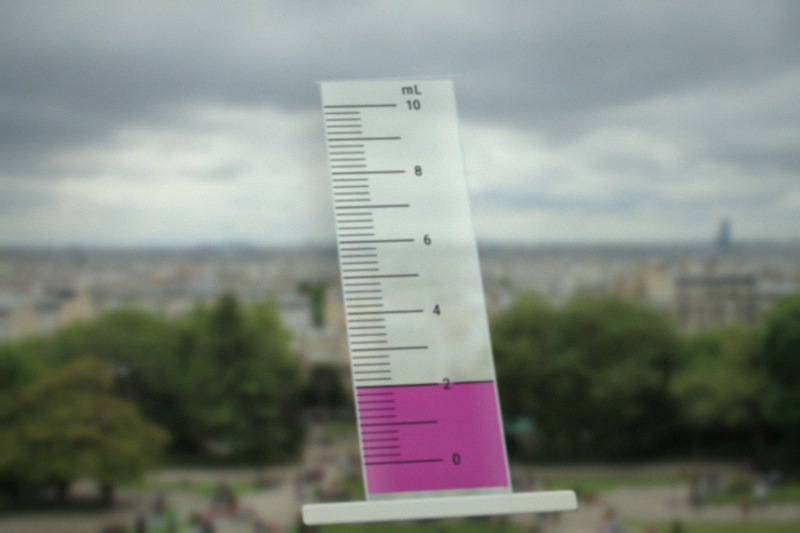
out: 2 mL
